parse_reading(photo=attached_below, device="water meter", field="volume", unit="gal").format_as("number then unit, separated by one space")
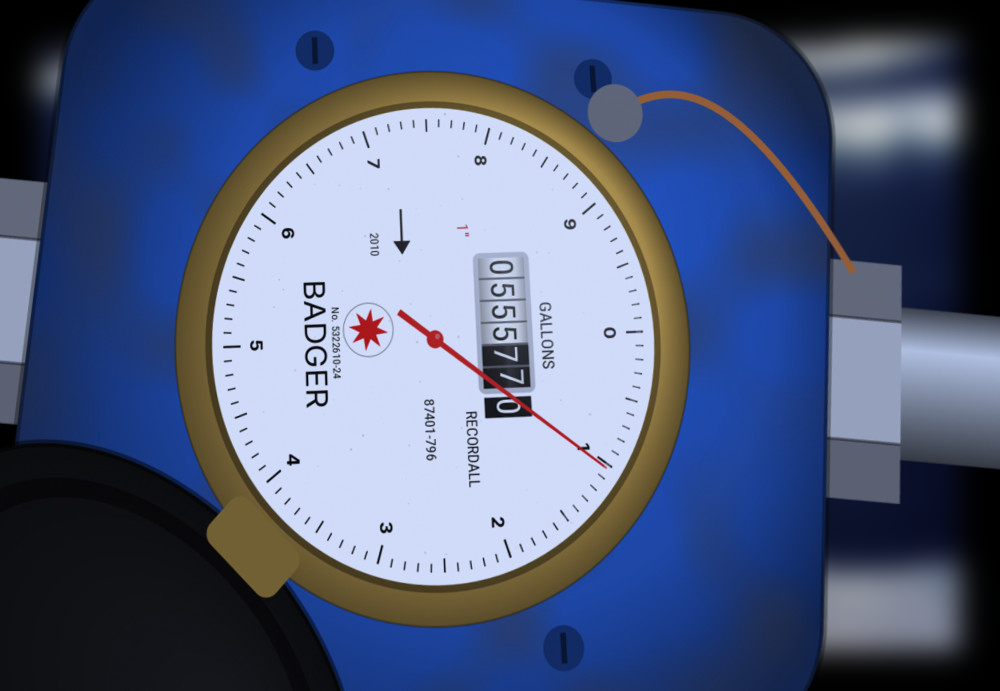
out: 555771.0 gal
